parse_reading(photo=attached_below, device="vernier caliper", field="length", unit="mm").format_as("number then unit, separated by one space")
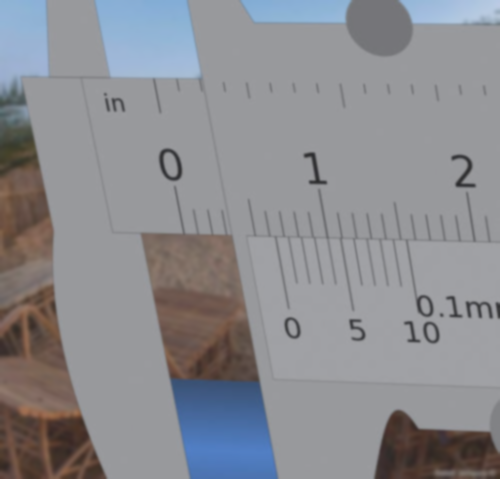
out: 6.4 mm
